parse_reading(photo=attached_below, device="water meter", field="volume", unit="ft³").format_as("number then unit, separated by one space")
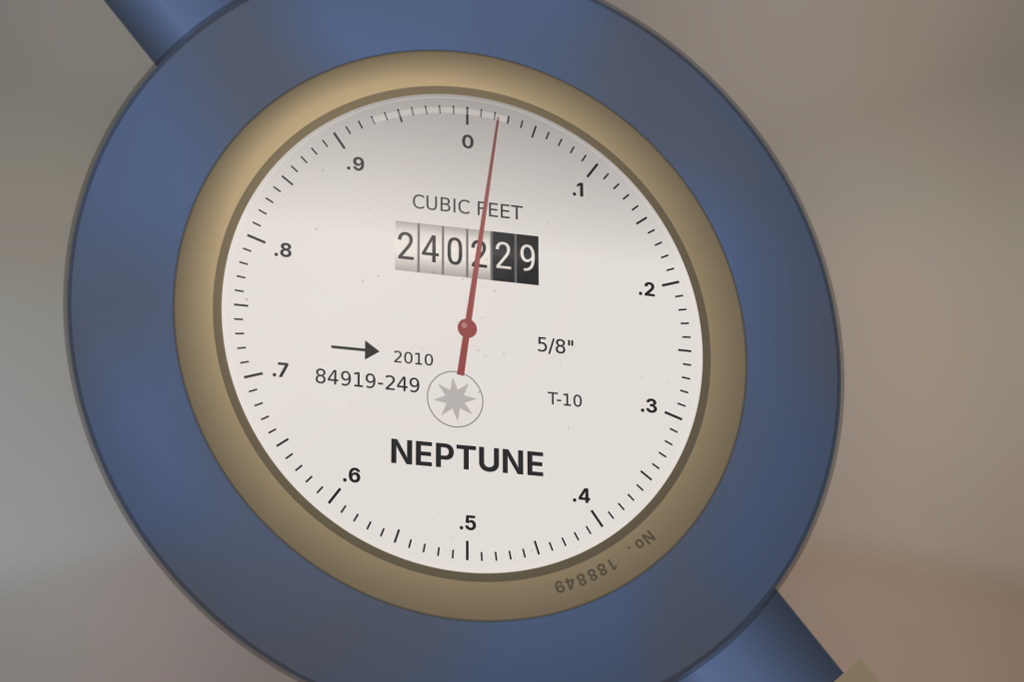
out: 240229.02 ft³
